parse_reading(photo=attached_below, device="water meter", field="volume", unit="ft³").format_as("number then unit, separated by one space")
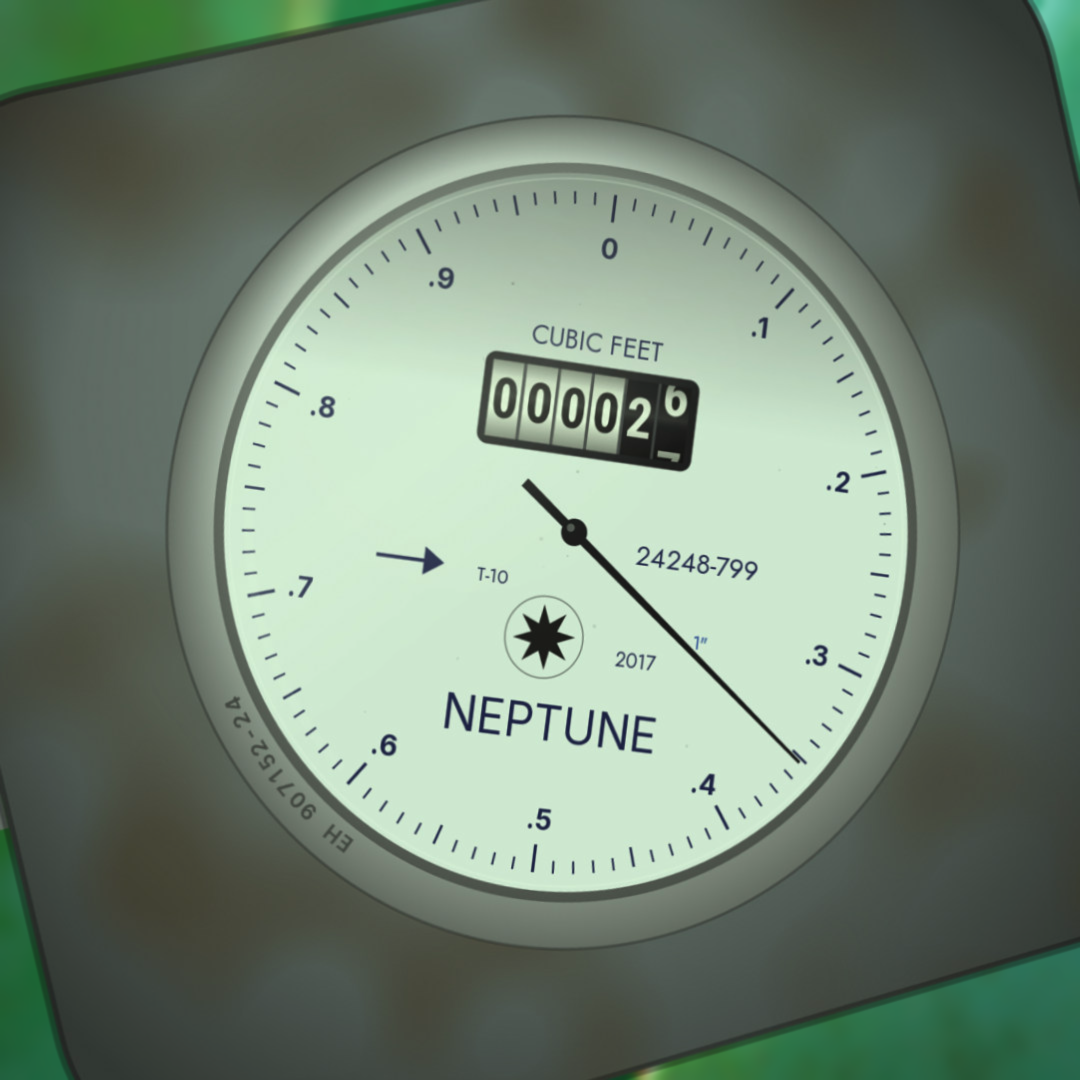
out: 26.35 ft³
